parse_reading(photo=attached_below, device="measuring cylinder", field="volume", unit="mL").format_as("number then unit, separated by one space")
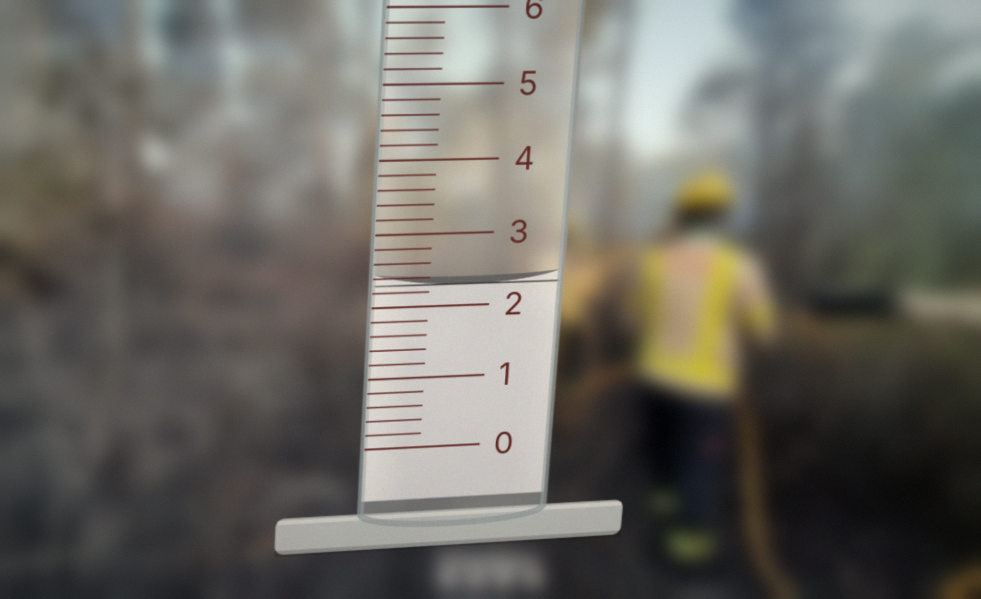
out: 2.3 mL
